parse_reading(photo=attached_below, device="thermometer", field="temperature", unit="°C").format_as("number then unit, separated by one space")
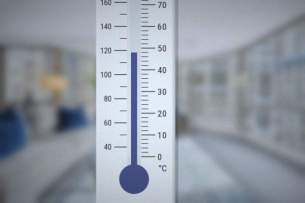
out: 48 °C
